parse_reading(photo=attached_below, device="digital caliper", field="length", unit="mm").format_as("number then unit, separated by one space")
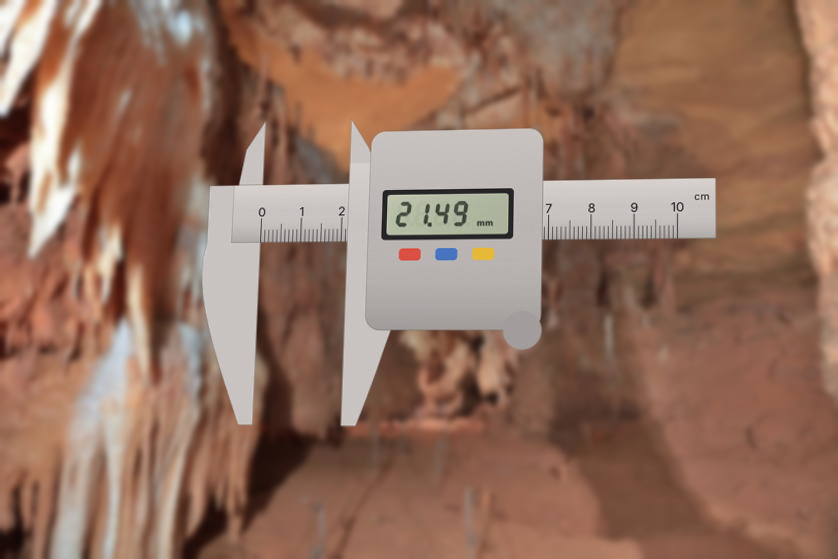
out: 21.49 mm
